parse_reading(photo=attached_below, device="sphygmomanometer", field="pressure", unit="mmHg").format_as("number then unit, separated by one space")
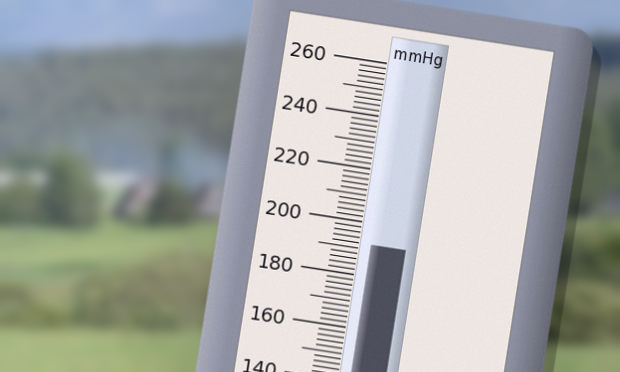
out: 192 mmHg
